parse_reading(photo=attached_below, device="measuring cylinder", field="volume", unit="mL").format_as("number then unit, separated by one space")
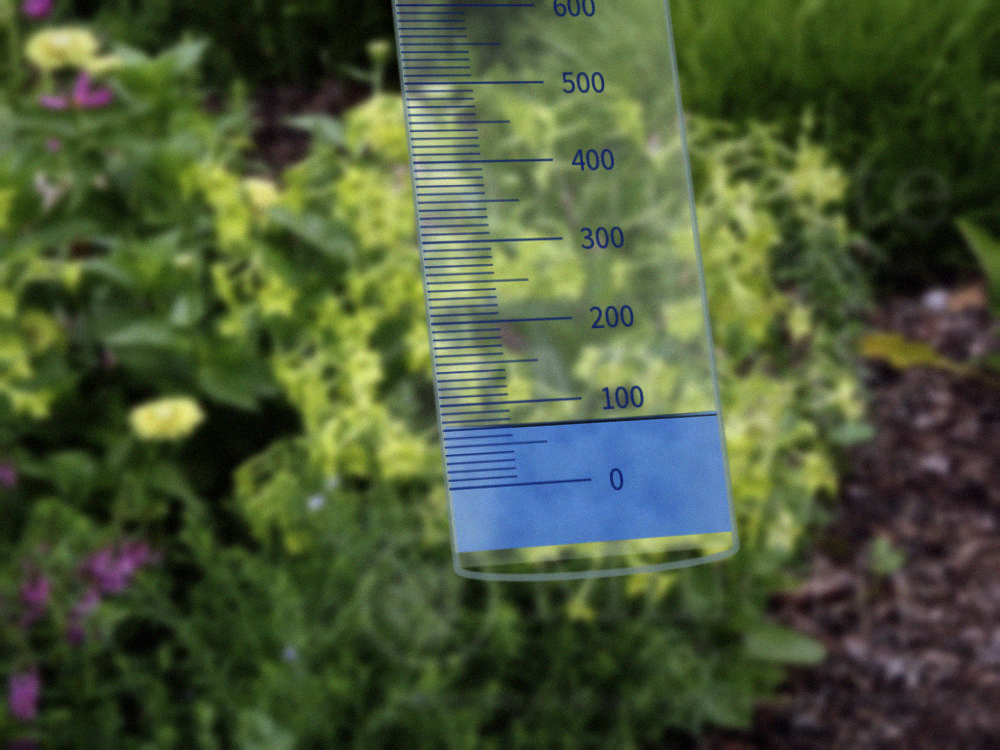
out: 70 mL
